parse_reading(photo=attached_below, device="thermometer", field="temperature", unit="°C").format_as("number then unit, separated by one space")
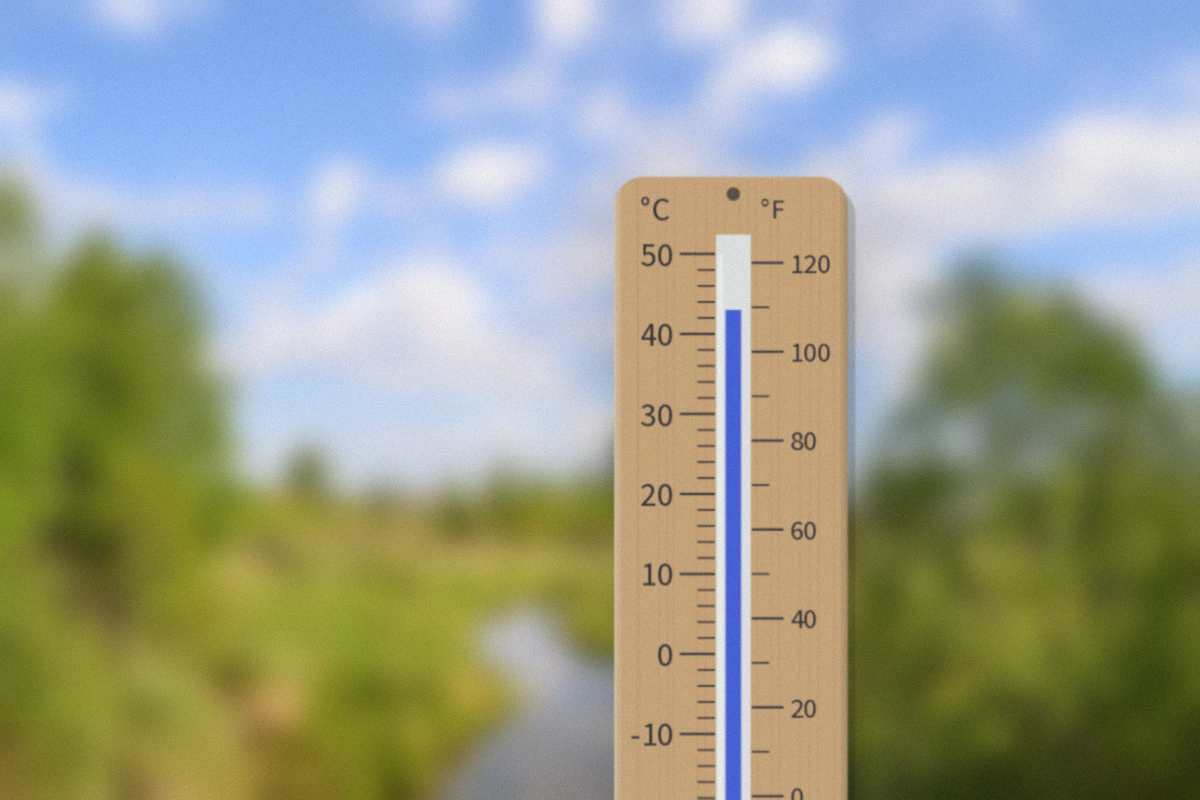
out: 43 °C
